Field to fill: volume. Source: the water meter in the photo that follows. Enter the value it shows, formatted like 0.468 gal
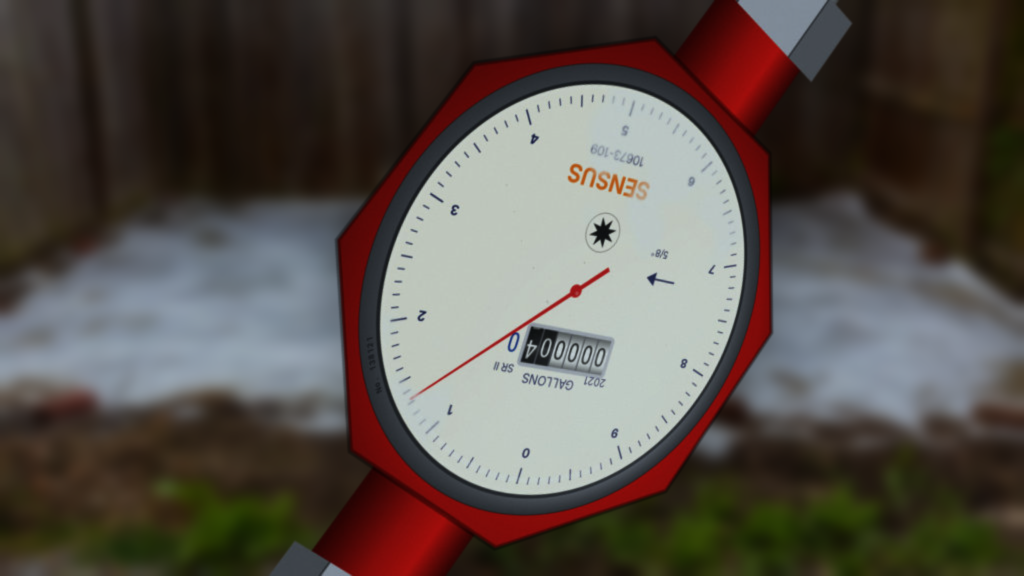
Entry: 41.3 gal
